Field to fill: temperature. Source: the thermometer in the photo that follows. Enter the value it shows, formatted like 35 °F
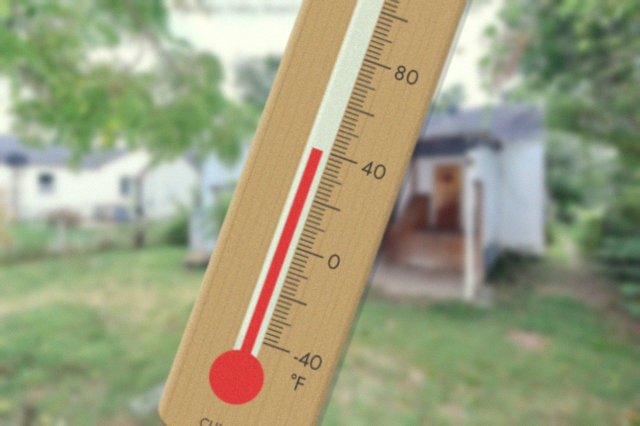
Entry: 40 °F
